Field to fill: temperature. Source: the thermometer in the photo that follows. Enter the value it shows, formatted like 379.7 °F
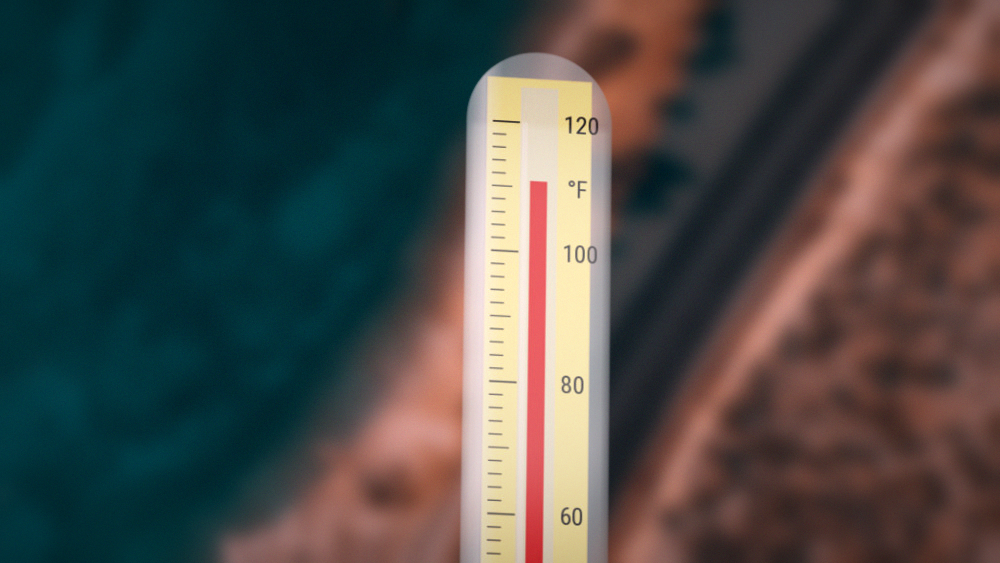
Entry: 111 °F
